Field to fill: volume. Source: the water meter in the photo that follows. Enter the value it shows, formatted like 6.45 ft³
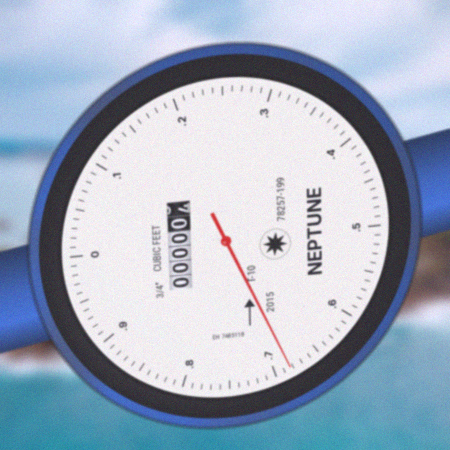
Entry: 3.68 ft³
